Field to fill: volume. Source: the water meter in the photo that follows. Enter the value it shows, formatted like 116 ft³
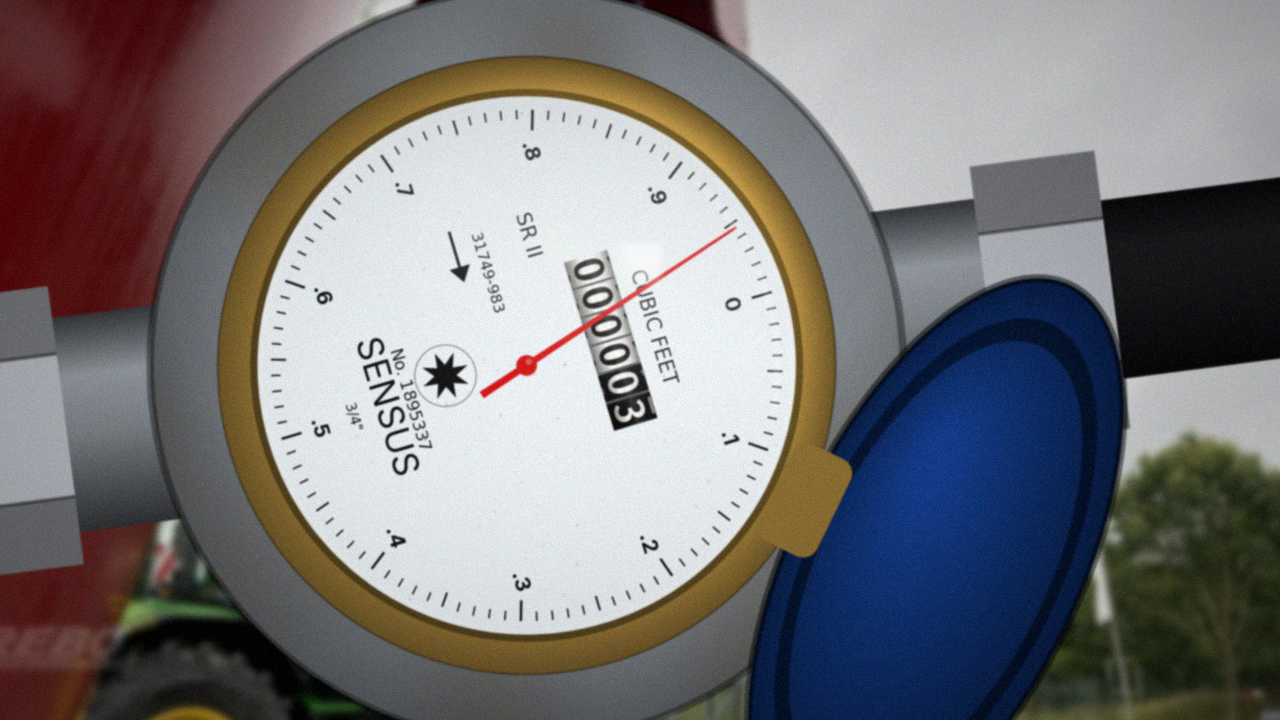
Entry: 2.95 ft³
